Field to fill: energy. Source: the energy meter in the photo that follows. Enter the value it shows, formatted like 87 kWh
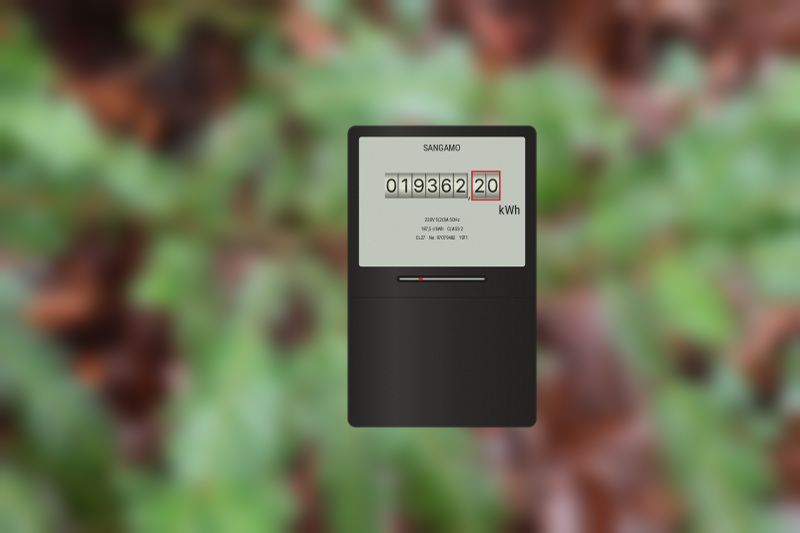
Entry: 19362.20 kWh
